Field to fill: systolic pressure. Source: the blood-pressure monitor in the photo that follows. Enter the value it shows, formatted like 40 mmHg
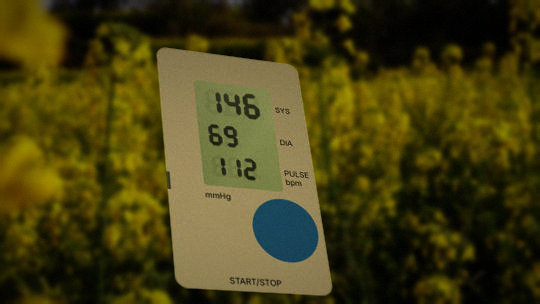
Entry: 146 mmHg
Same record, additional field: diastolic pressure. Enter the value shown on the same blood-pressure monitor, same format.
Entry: 69 mmHg
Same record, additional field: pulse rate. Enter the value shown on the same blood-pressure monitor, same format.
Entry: 112 bpm
